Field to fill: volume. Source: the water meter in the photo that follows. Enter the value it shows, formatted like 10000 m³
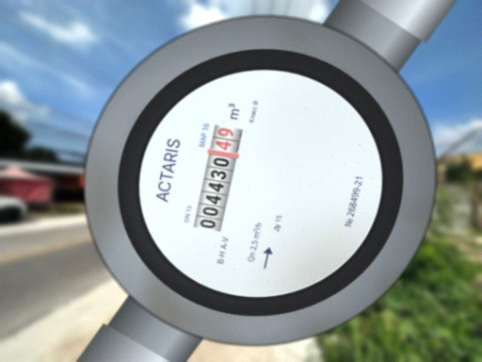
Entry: 4430.49 m³
